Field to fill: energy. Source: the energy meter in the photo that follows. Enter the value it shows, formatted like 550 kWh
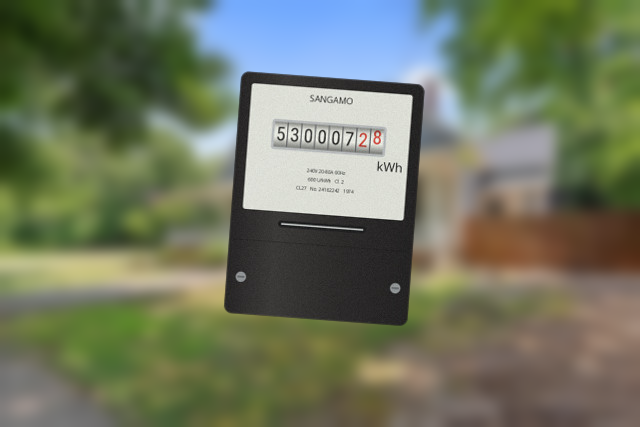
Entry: 530007.28 kWh
